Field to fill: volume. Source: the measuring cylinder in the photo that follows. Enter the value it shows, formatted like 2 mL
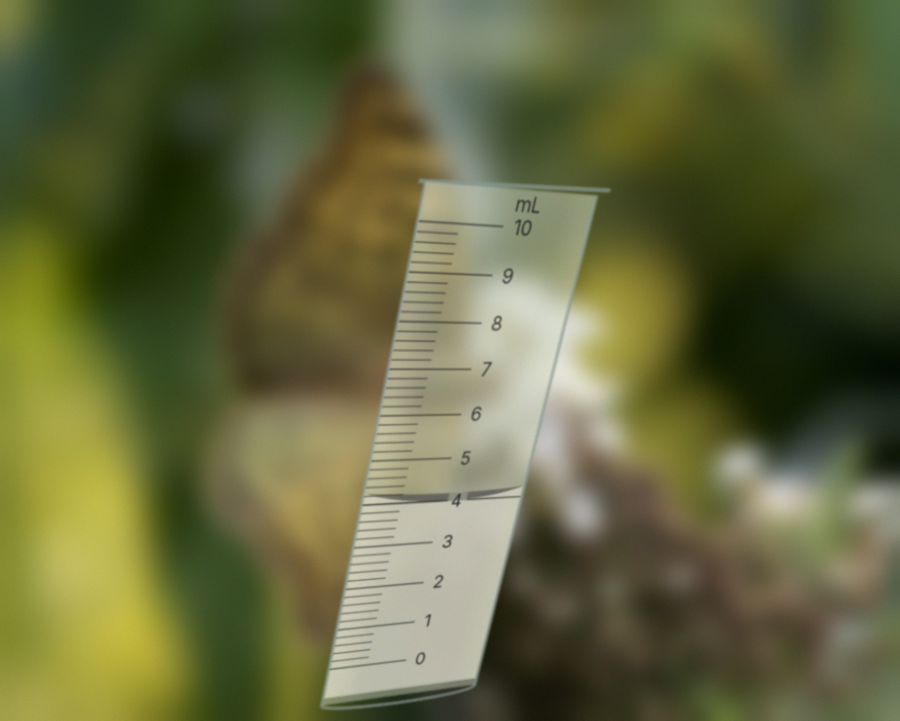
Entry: 4 mL
